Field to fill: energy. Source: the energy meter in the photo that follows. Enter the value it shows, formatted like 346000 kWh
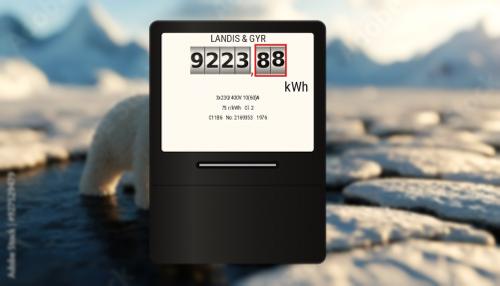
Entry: 9223.88 kWh
